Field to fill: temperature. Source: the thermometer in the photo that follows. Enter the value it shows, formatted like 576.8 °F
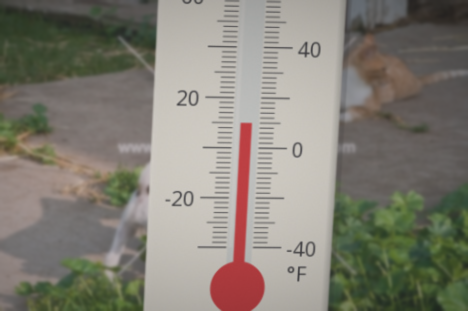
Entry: 10 °F
